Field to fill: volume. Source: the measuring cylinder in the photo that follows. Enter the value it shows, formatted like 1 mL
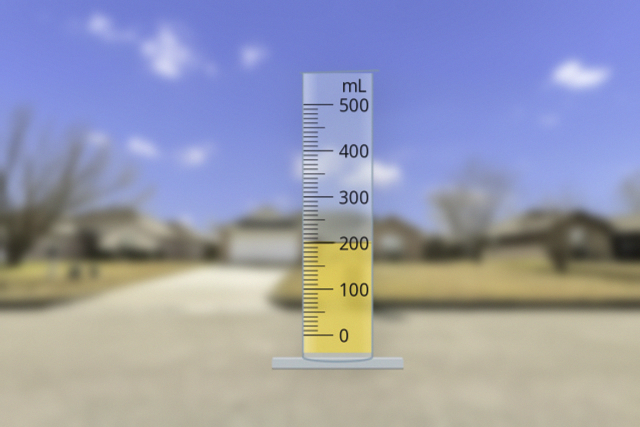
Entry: 200 mL
